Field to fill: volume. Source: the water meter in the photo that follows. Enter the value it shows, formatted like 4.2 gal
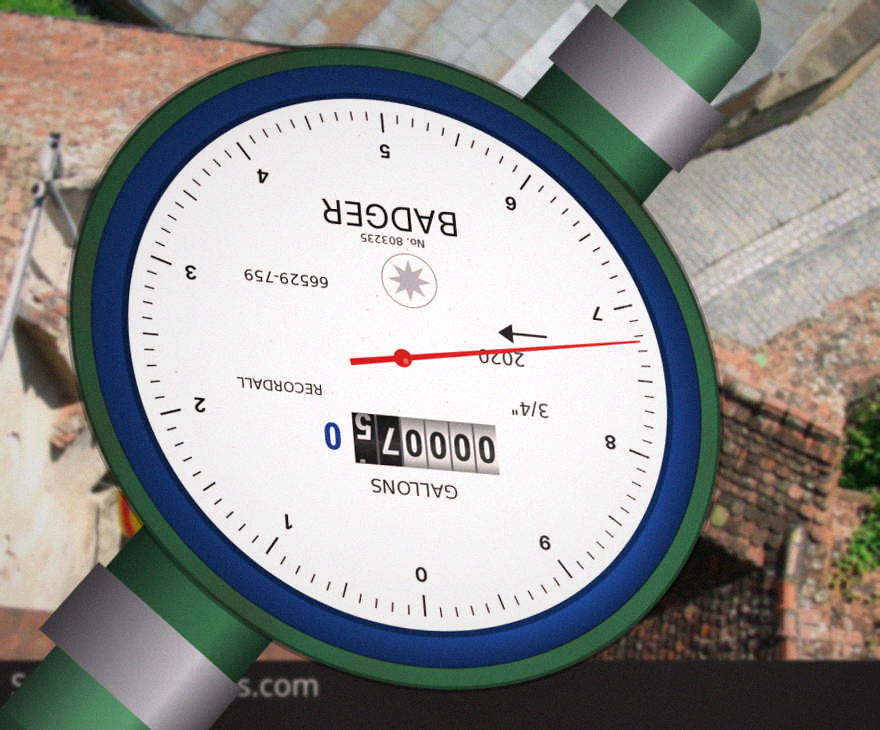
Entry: 747.2 gal
